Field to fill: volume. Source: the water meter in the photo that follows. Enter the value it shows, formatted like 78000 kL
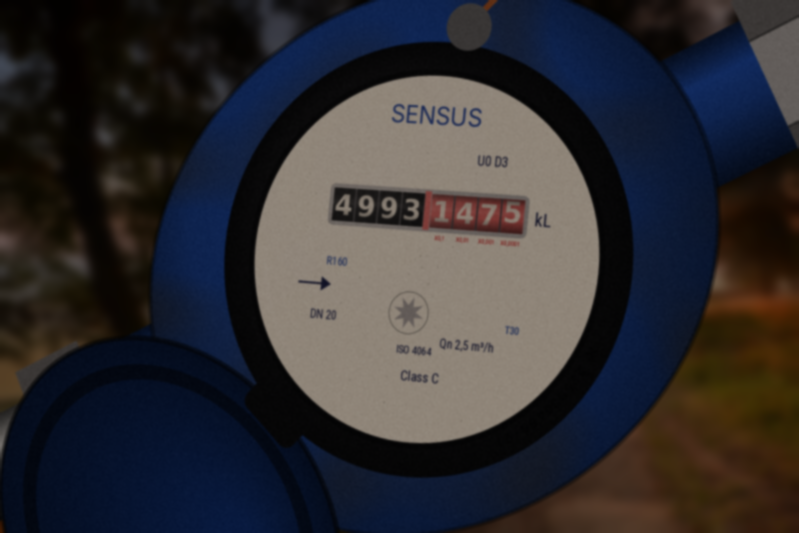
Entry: 4993.1475 kL
